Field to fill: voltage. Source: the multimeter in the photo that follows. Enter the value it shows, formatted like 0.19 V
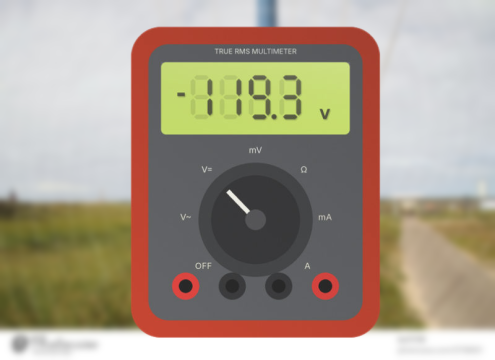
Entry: -119.3 V
